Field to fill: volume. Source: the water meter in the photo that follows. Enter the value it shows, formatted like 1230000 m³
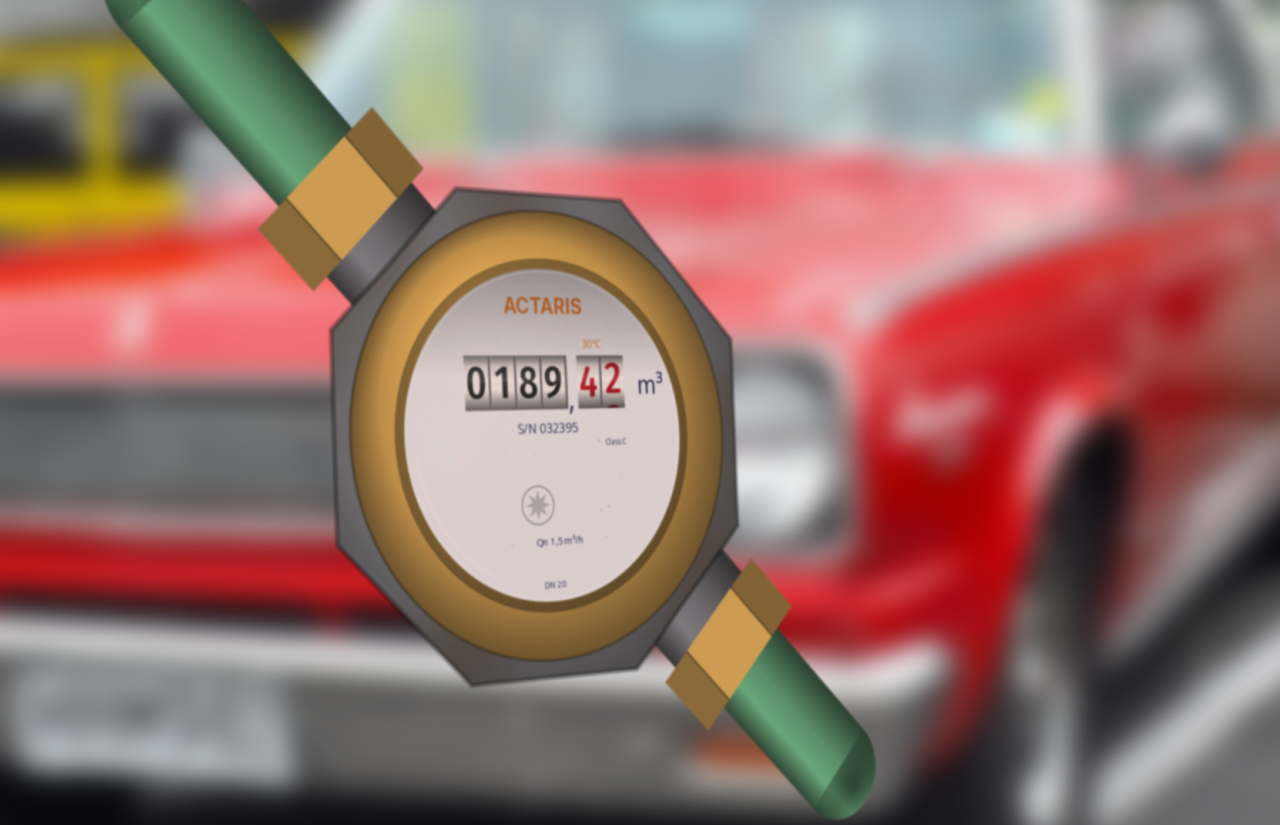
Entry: 189.42 m³
